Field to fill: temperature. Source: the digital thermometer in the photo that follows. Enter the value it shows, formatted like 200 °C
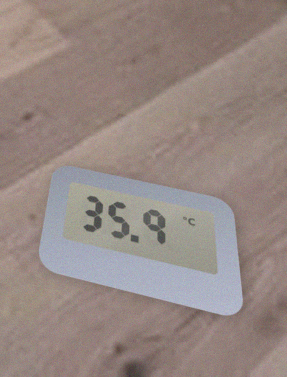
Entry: 35.9 °C
